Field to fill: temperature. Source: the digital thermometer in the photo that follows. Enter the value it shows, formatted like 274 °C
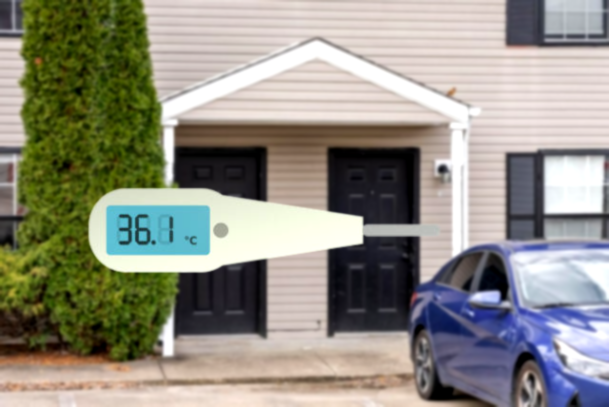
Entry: 36.1 °C
